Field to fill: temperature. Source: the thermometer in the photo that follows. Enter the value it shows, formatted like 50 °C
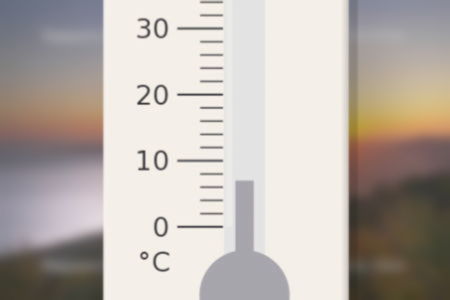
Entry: 7 °C
